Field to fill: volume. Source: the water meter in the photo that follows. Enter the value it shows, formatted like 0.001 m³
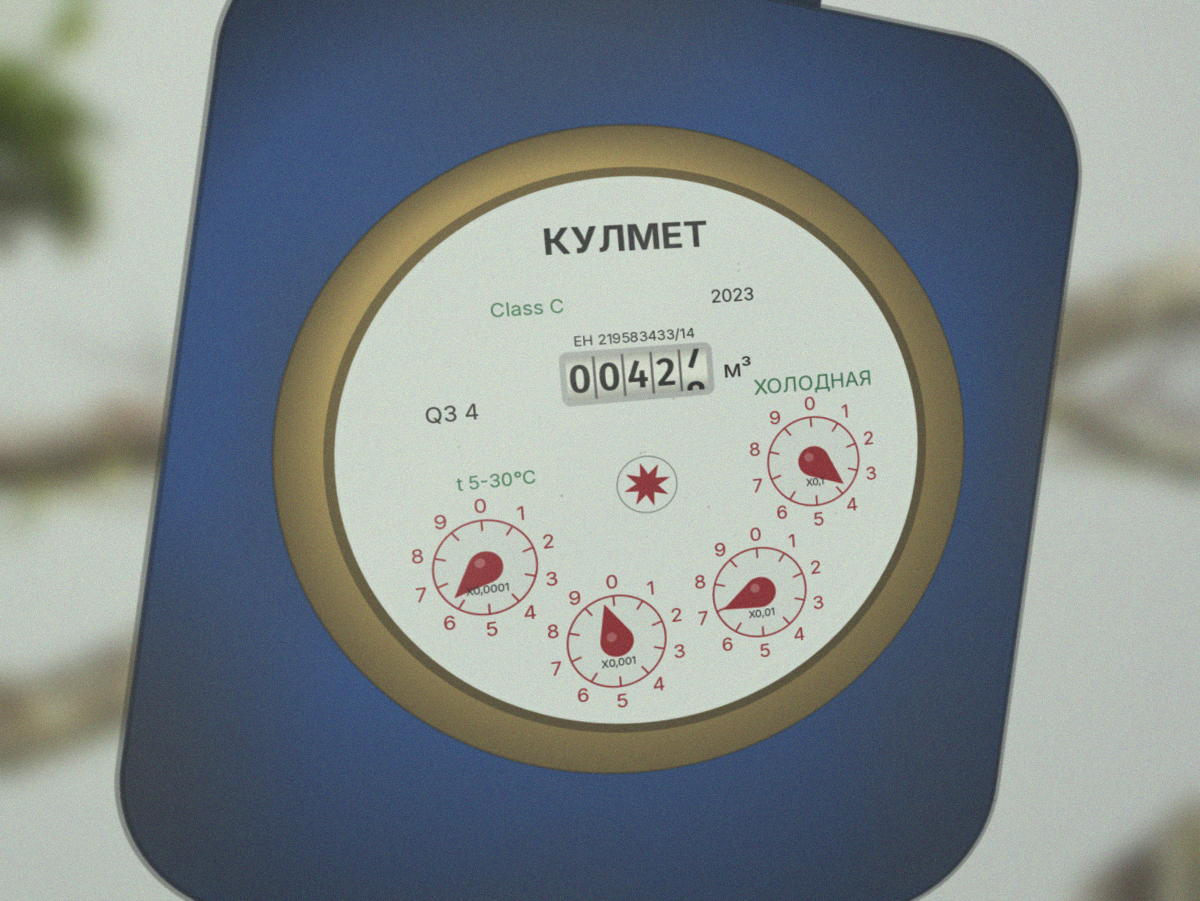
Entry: 427.3696 m³
